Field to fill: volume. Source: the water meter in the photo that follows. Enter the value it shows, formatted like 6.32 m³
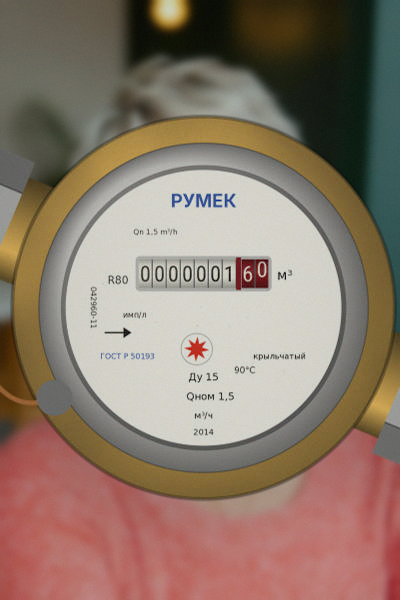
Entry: 1.60 m³
